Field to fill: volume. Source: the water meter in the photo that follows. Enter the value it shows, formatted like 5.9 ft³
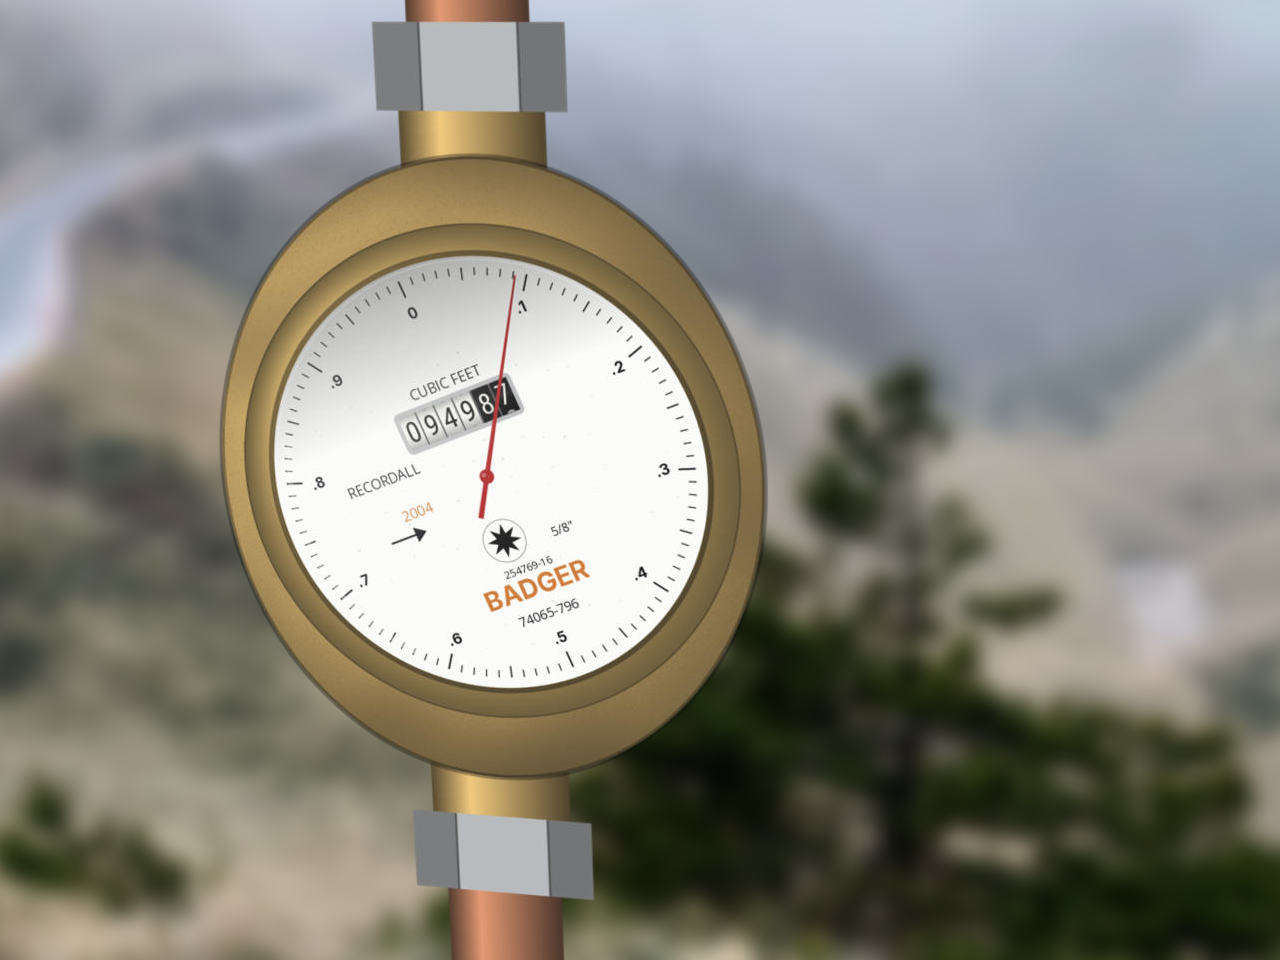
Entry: 94987.09 ft³
